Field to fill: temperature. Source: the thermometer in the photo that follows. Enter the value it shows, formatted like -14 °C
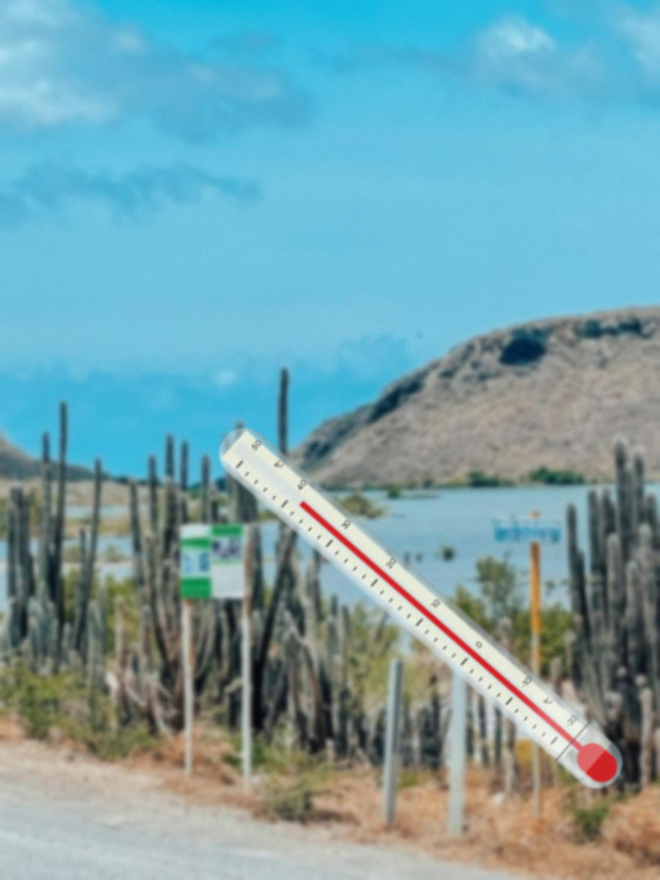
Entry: 38 °C
